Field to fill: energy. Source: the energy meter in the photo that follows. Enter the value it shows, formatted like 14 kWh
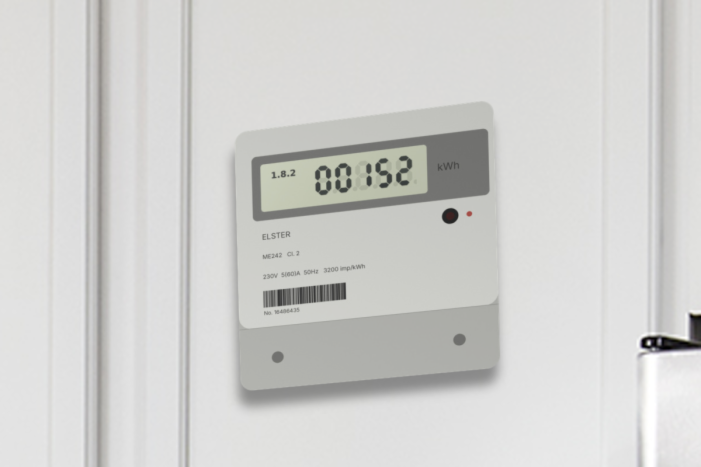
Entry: 152 kWh
